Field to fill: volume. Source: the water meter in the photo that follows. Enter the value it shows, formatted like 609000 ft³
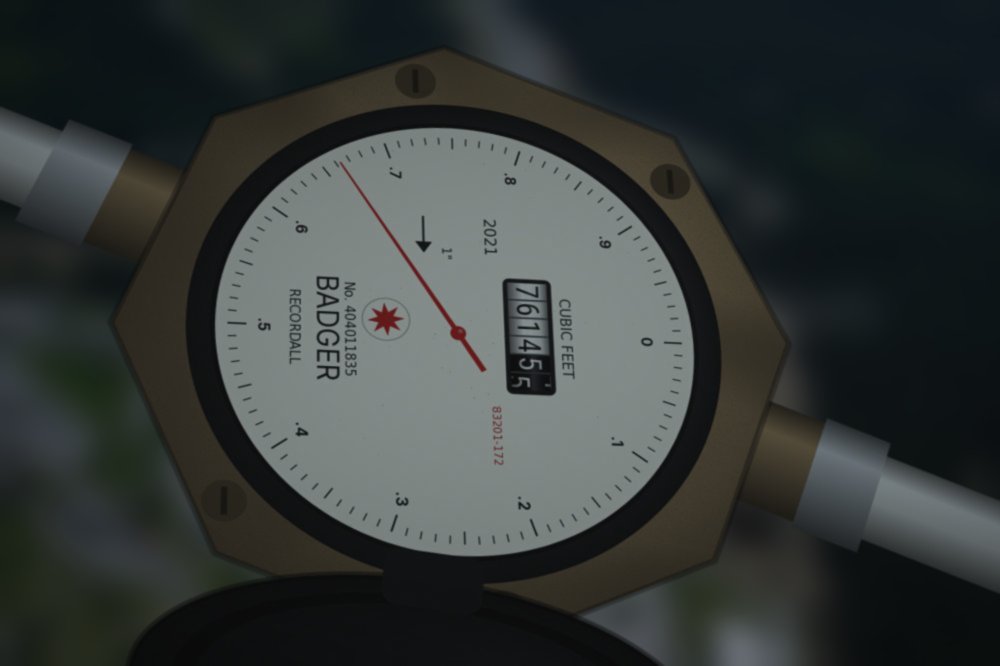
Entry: 761454.66 ft³
